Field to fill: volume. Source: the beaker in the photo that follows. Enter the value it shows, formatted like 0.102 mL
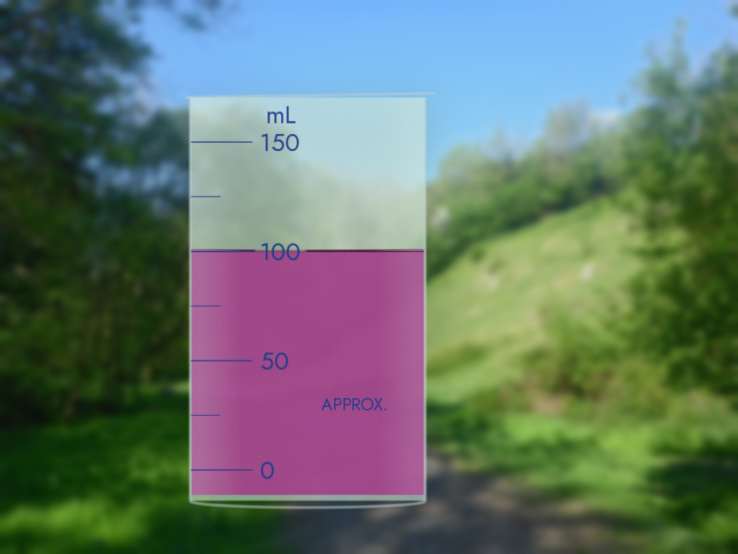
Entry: 100 mL
